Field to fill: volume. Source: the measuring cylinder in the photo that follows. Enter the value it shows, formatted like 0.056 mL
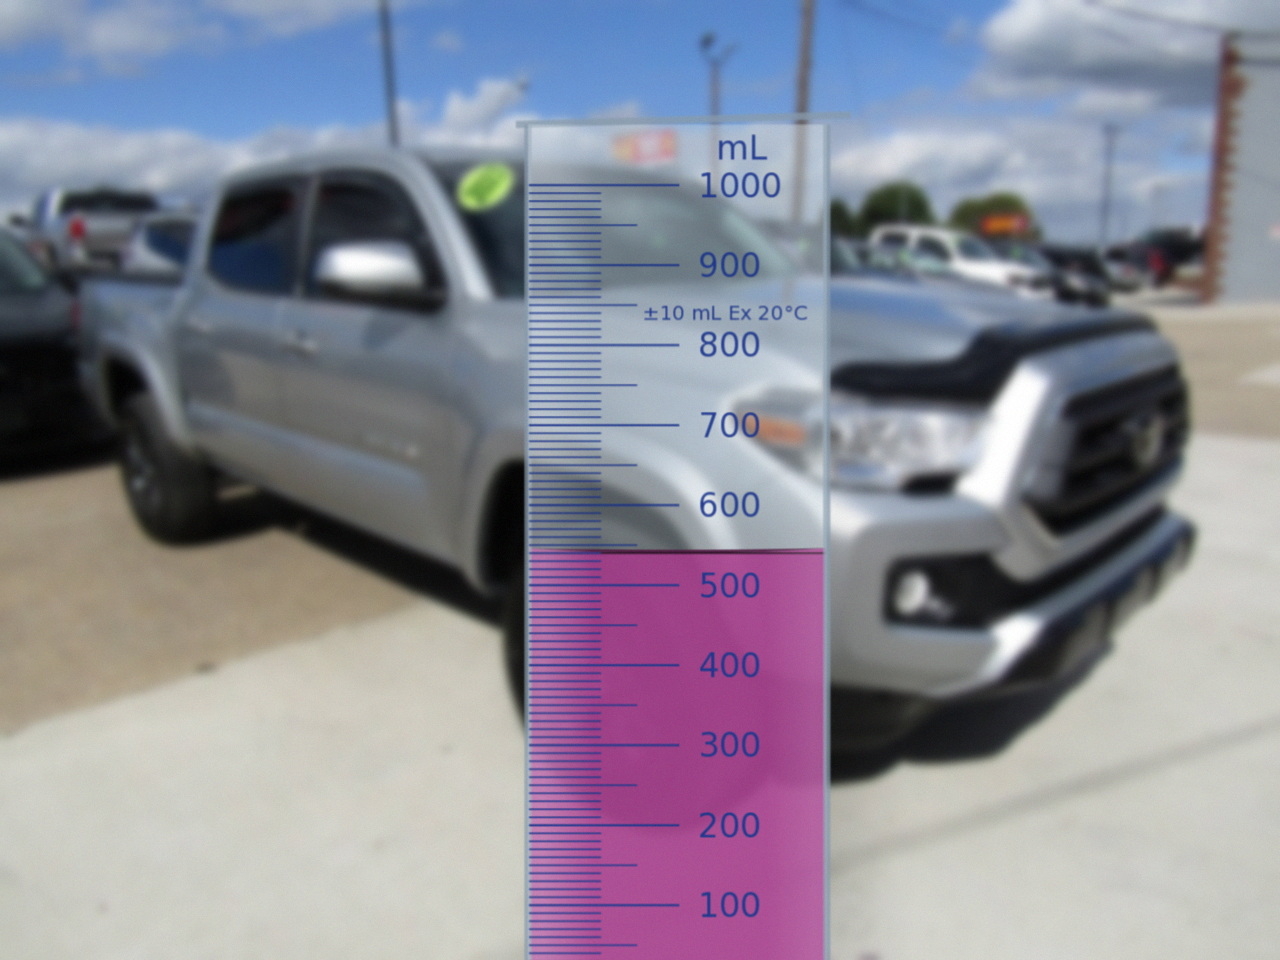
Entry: 540 mL
